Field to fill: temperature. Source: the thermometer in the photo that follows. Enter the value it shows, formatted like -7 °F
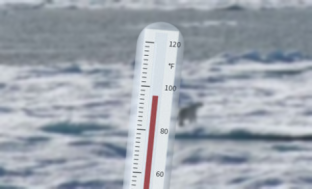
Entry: 96 °F
